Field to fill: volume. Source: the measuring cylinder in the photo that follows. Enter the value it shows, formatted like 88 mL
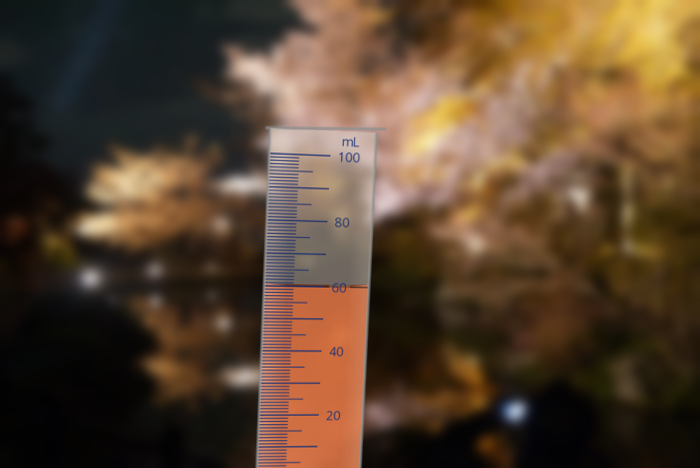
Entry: 60 mL
